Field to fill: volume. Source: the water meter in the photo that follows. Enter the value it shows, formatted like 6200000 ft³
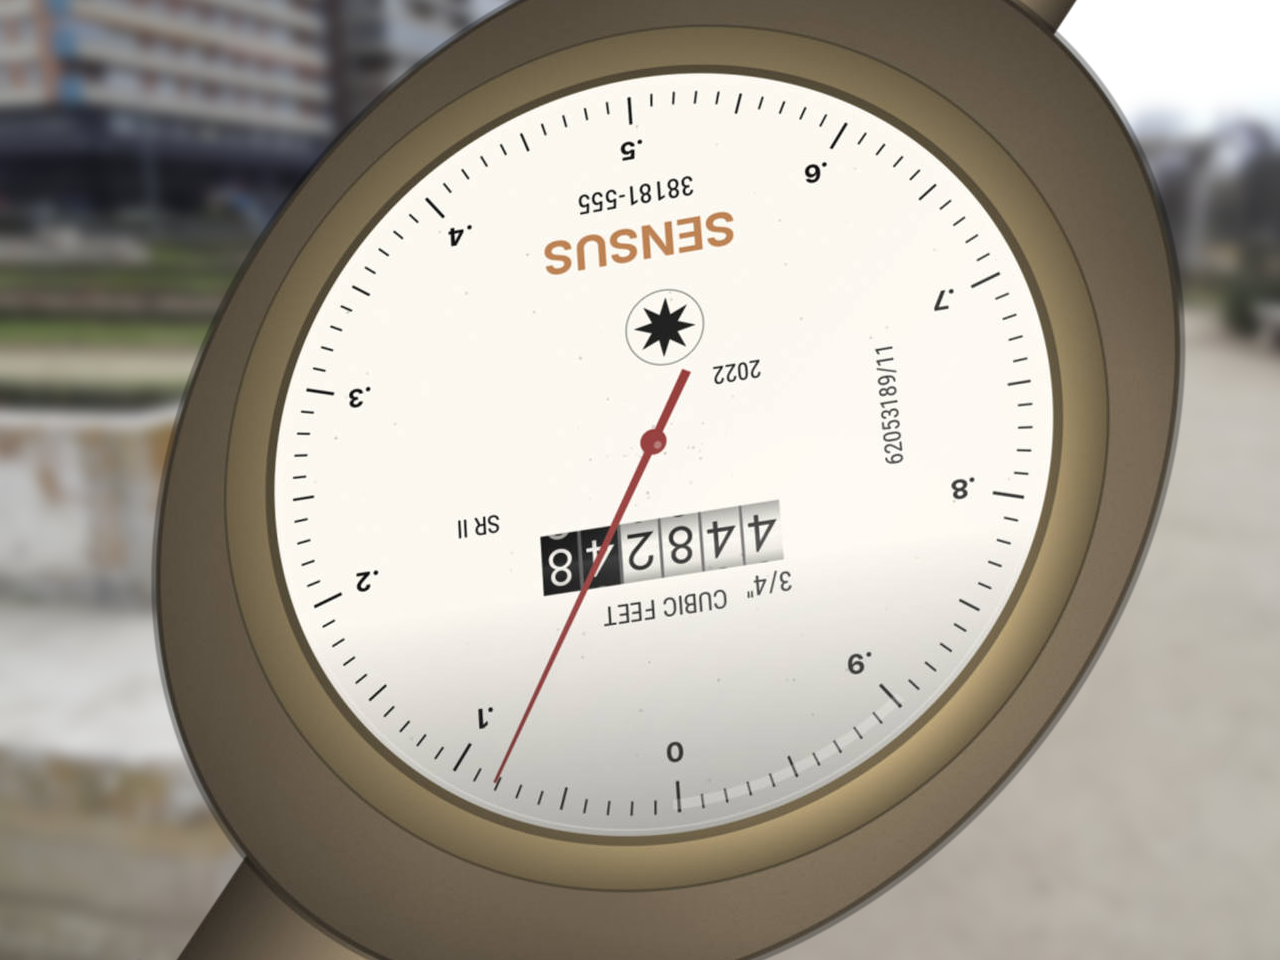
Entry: 448248.08 ft³
